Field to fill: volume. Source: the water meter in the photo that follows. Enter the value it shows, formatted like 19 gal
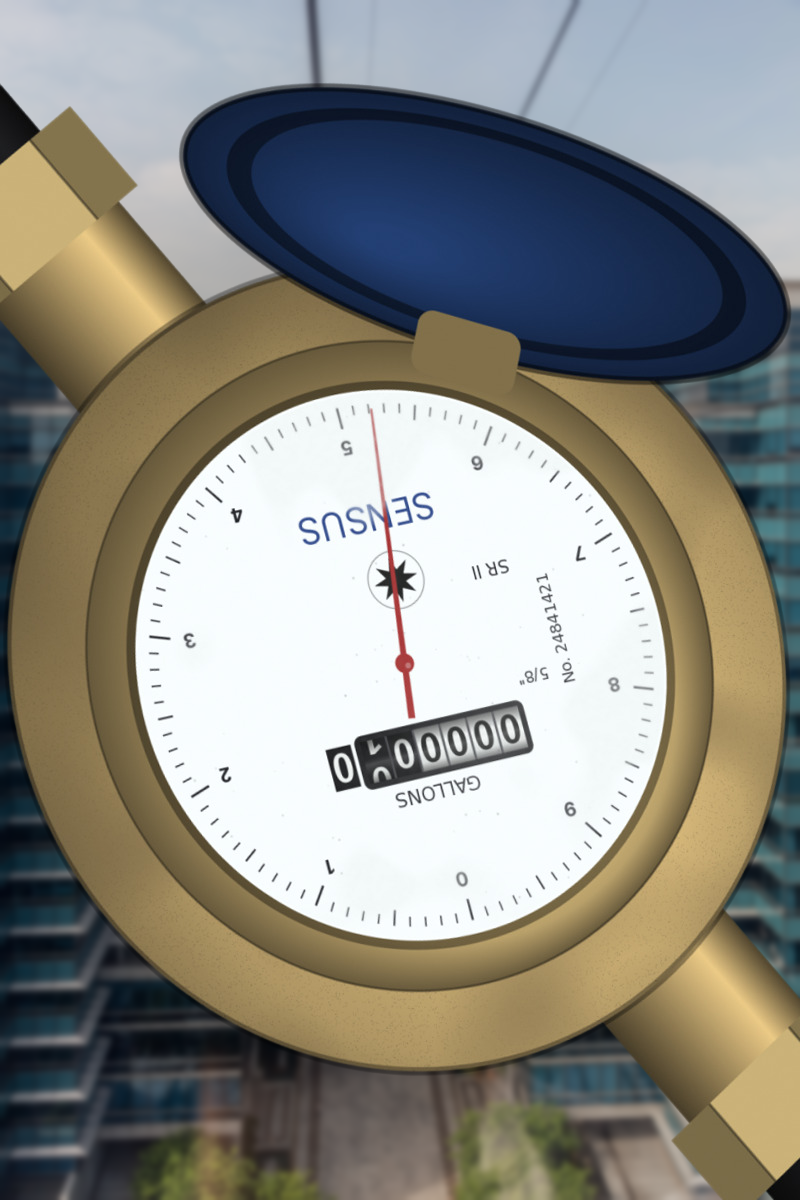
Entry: 5.2 gal
